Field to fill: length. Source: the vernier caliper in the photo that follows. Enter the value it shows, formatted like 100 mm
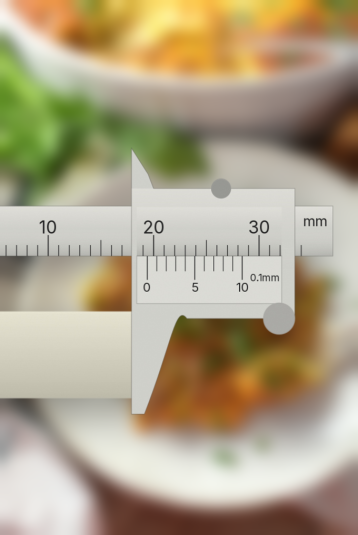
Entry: 19.4 mm
